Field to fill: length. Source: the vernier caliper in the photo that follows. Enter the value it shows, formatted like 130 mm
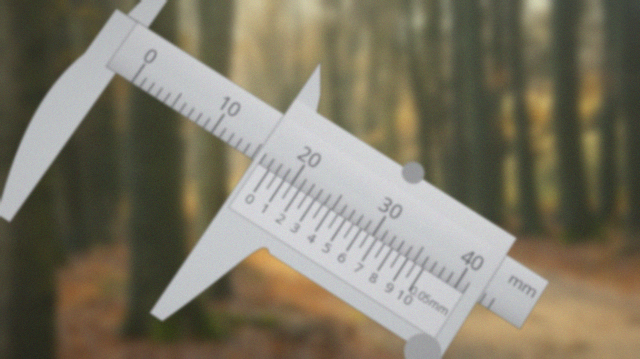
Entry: 17.2 mm
